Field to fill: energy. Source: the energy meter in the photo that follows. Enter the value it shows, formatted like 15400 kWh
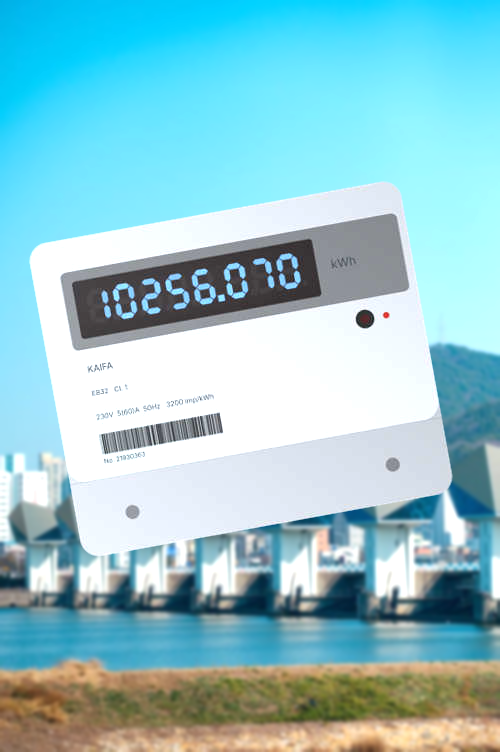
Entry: 10256.070 kWh
